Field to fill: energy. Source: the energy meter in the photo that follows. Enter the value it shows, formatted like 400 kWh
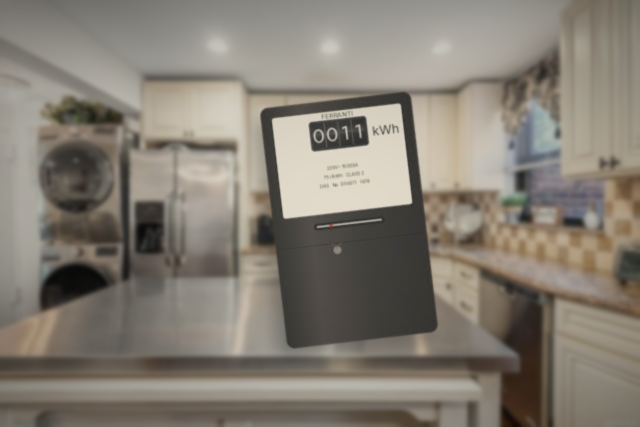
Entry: 11 kWh
